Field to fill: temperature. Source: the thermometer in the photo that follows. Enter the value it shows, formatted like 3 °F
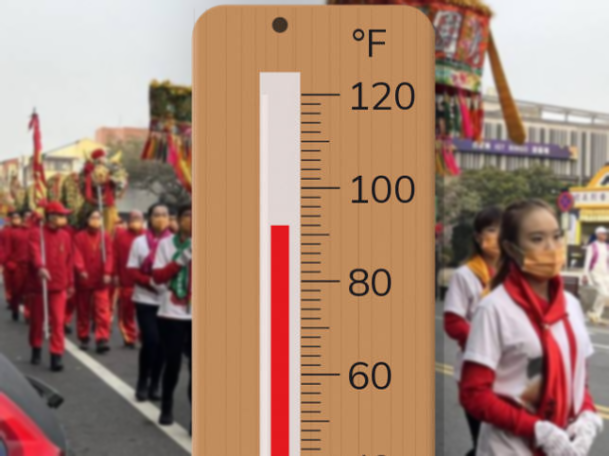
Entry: 92 °F
